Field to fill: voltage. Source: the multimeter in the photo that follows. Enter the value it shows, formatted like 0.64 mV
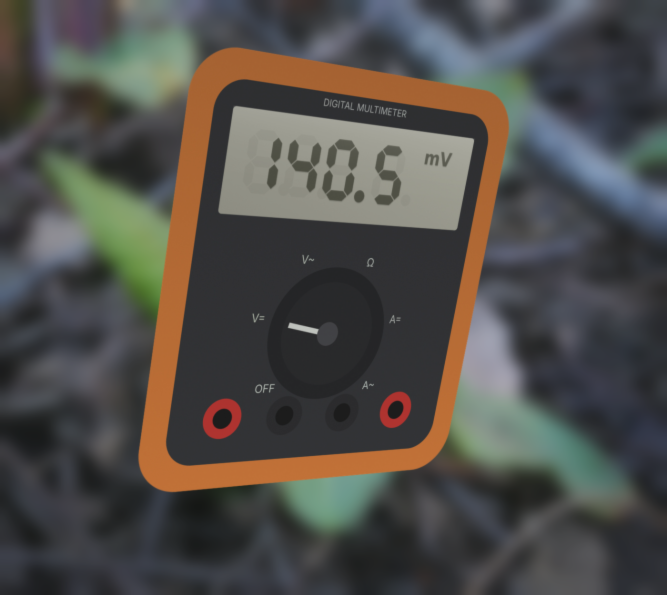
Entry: 140.5 mV
